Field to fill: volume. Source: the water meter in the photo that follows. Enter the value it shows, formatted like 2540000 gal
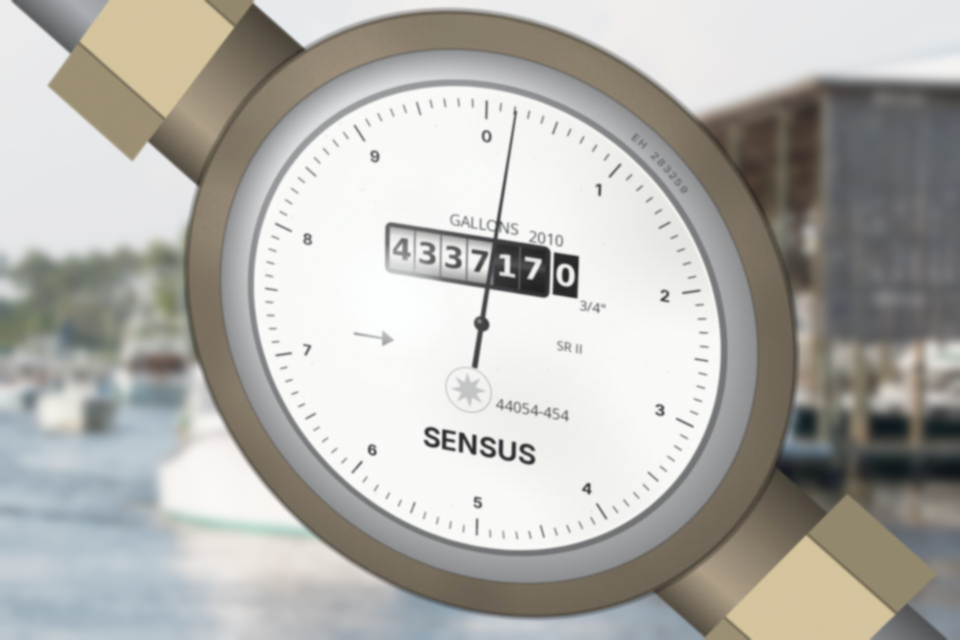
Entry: 4337170.2 gal
